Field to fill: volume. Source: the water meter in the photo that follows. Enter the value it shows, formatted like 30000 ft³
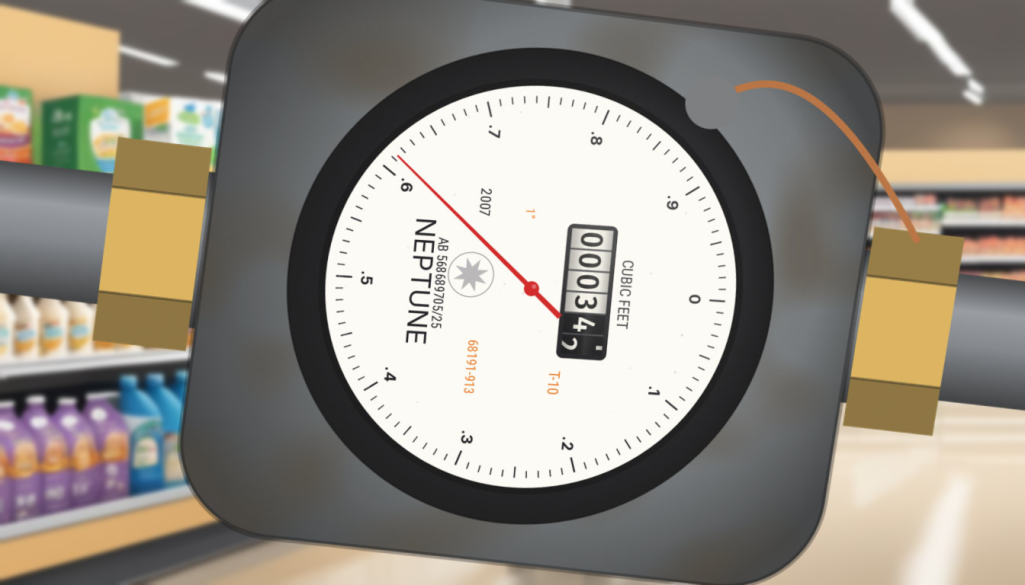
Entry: 341.61 ft³
